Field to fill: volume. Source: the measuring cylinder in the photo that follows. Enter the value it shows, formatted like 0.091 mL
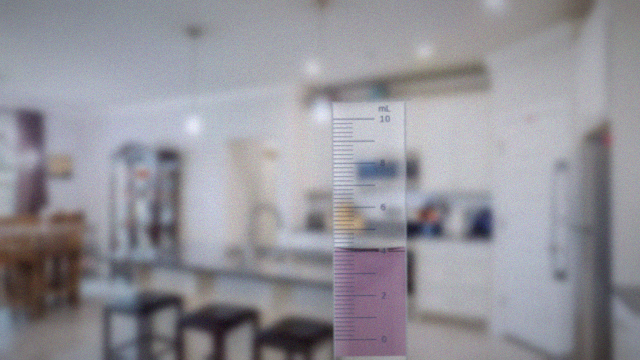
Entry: 4 mL
